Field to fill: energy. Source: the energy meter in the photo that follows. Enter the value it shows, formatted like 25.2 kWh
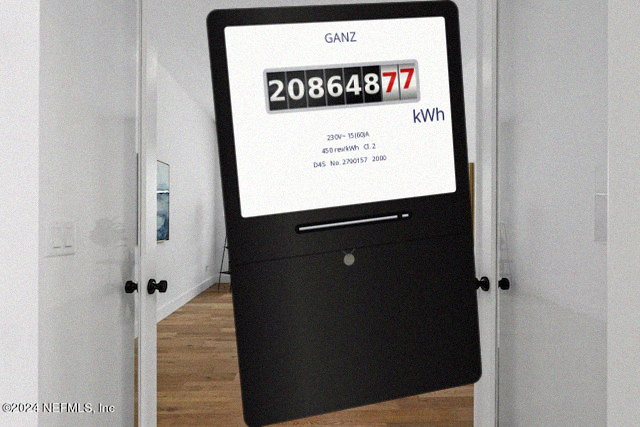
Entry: 208648.77 kWh
